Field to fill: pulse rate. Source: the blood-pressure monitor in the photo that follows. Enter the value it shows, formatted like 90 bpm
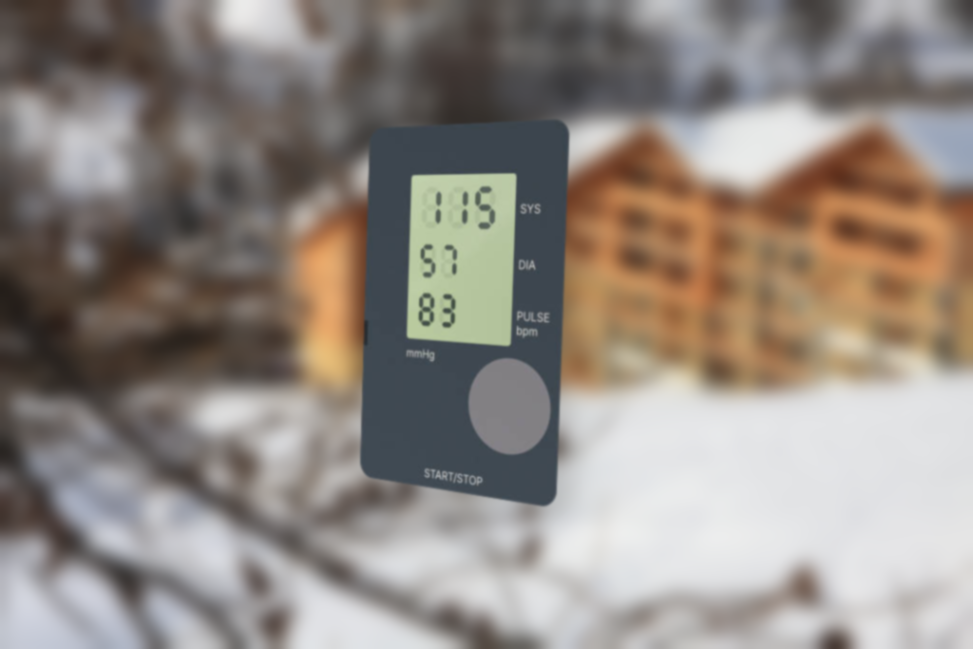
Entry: 83 bpm
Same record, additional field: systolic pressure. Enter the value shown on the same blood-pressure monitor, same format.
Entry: 115 mmHg
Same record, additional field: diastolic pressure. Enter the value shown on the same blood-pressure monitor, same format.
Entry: 57 mmHg
